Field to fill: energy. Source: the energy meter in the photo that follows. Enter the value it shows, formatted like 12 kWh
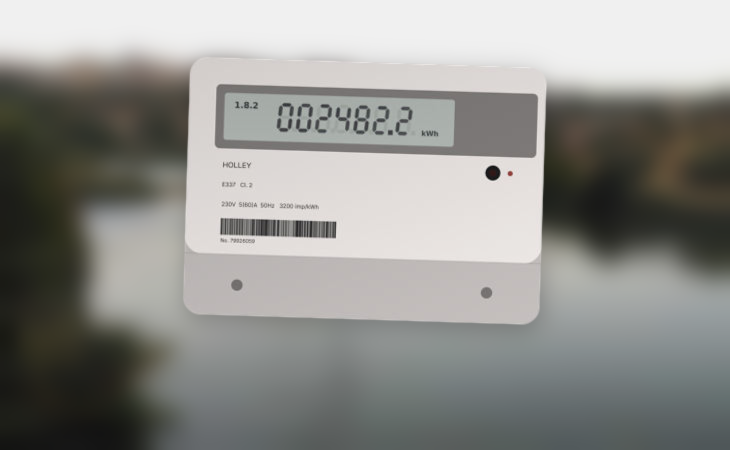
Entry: 2482.2 kWh
